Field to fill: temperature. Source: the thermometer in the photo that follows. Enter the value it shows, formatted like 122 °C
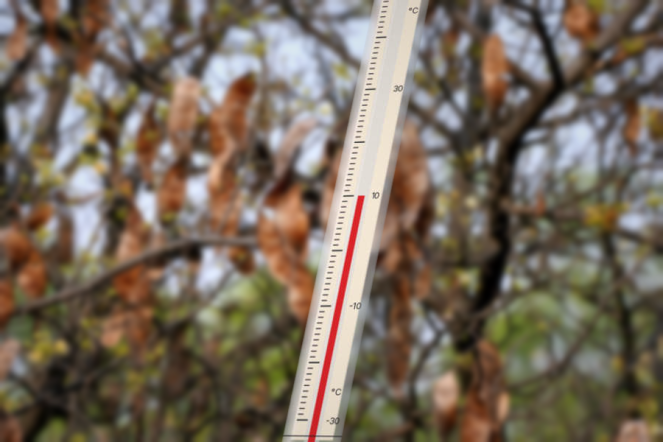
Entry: 10 °C
